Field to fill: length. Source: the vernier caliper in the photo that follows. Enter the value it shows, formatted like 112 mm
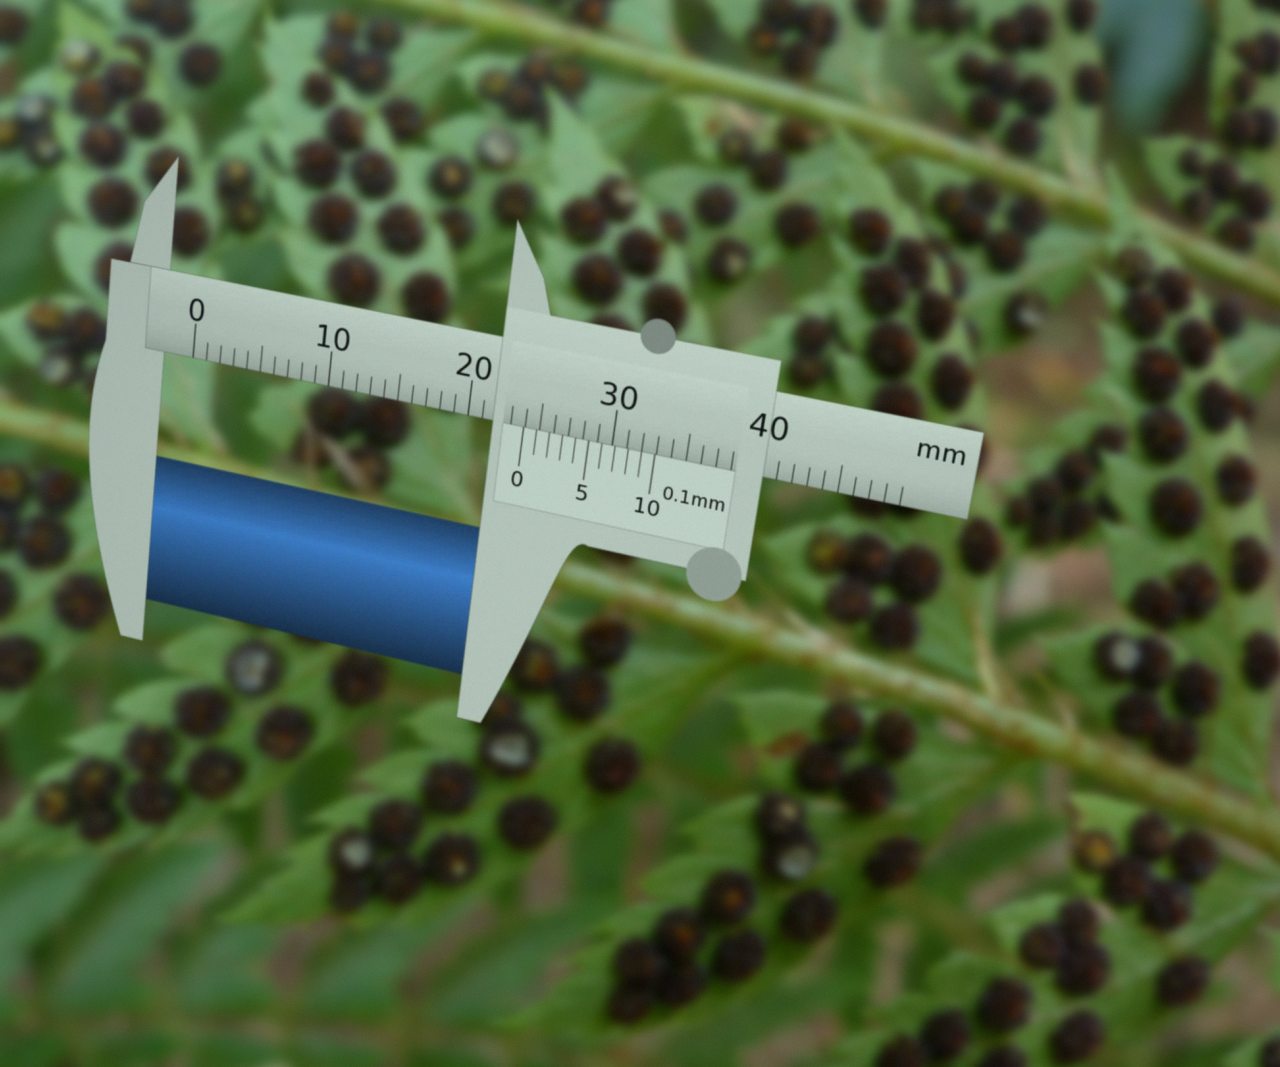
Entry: 23.9 mm
